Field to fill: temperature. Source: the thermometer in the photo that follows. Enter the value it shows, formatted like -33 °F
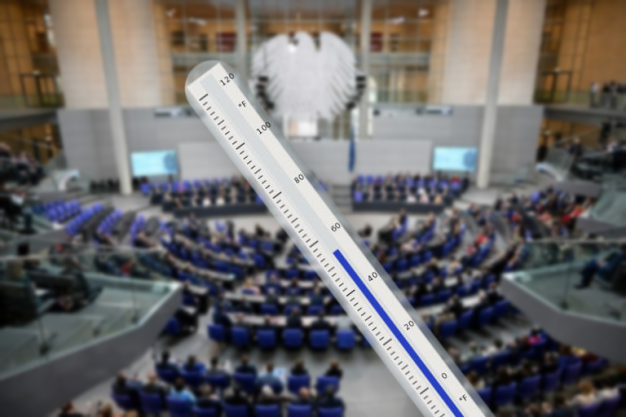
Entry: 54 °F
